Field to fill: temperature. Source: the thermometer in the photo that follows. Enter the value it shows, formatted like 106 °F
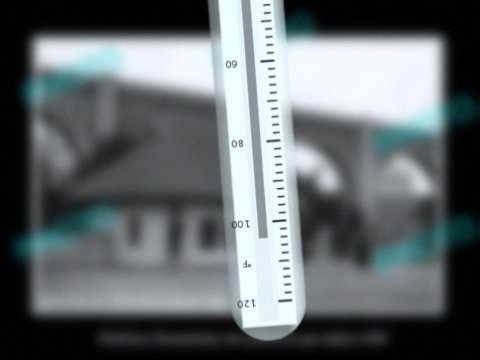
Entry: 104 °F
